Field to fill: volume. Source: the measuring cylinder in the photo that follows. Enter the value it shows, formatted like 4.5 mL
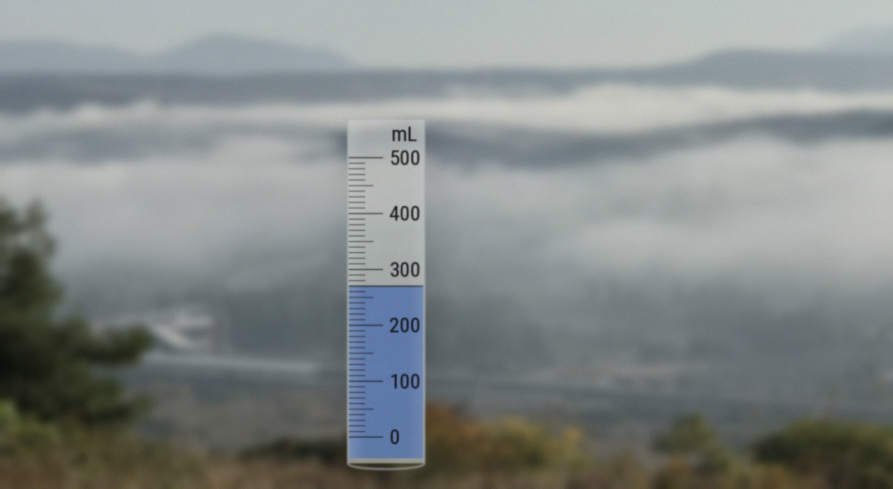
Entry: 270 mL
